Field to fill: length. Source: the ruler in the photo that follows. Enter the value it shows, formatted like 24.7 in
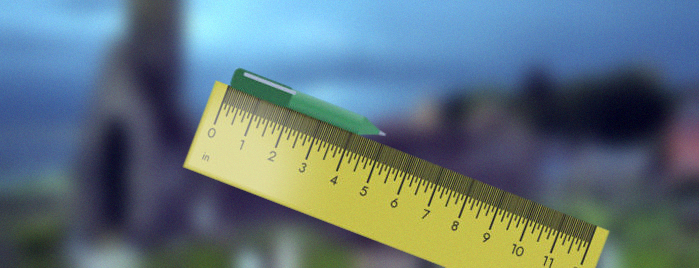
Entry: 5 in
